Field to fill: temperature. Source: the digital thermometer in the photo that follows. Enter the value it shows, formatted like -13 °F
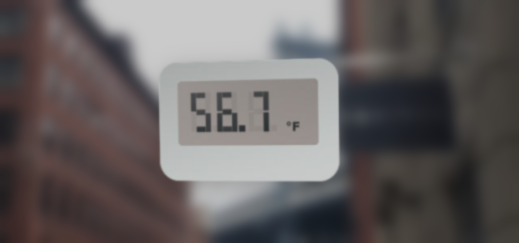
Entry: 56.7 °F
